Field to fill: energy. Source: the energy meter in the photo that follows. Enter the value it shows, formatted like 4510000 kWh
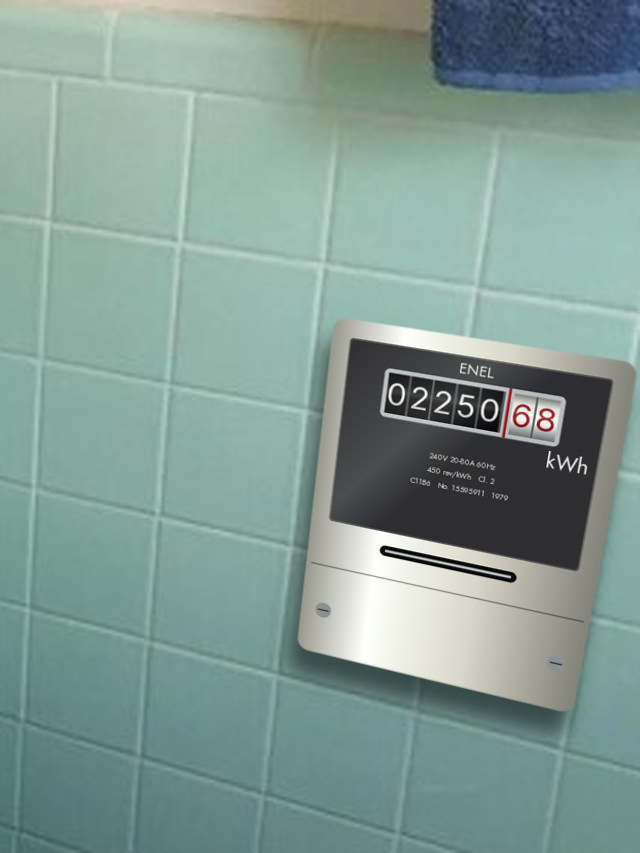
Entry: 2250.68 kWh
